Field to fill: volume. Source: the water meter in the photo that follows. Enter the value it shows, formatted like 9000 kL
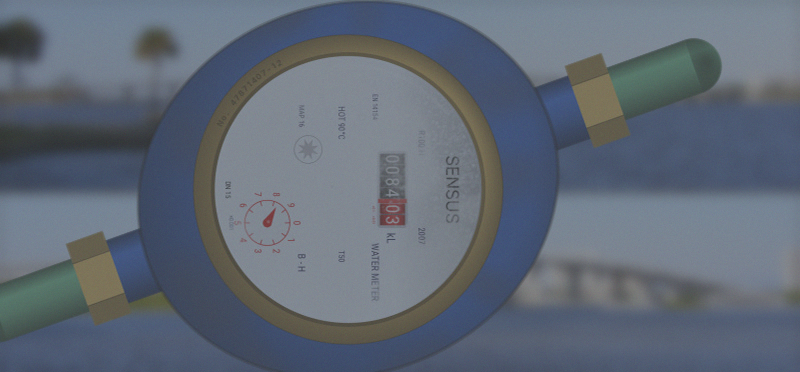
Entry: 84.038 kL
